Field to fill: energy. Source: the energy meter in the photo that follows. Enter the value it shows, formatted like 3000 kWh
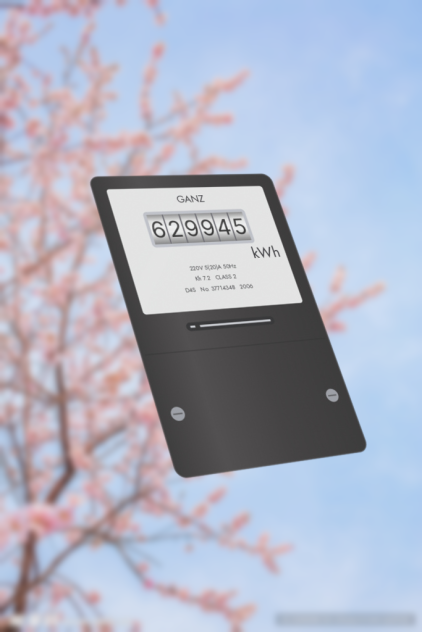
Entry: 629945 kWh
